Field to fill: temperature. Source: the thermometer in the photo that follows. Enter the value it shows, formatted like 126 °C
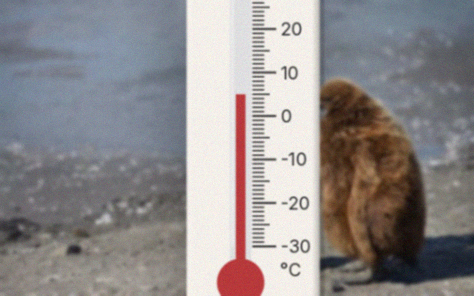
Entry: 5 °C
